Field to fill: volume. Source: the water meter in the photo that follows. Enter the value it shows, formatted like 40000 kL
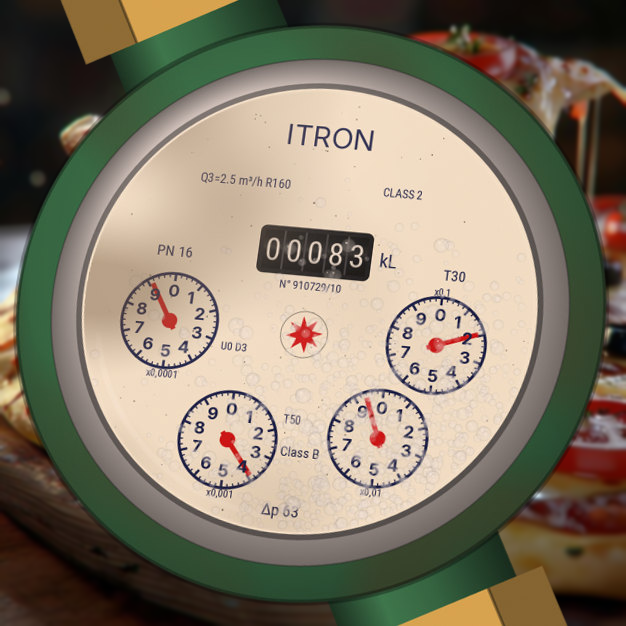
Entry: 83.1939 kL
